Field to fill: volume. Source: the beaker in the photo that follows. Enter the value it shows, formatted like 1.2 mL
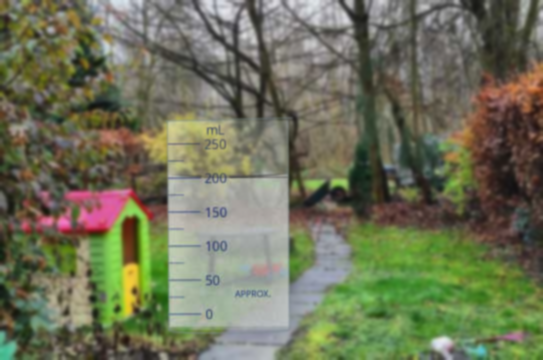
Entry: 200 mL
